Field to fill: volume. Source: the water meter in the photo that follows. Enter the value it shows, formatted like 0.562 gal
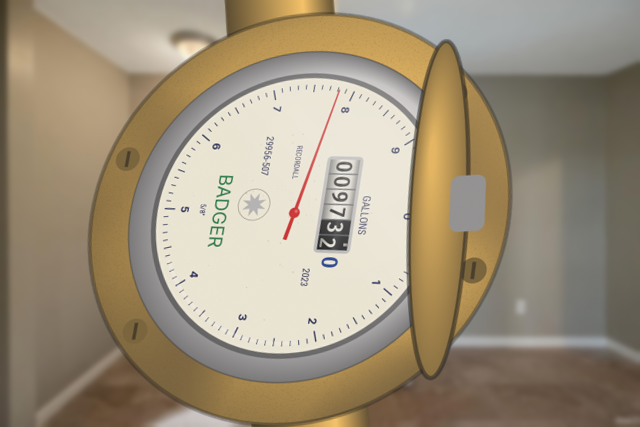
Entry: 97317.8 gal
